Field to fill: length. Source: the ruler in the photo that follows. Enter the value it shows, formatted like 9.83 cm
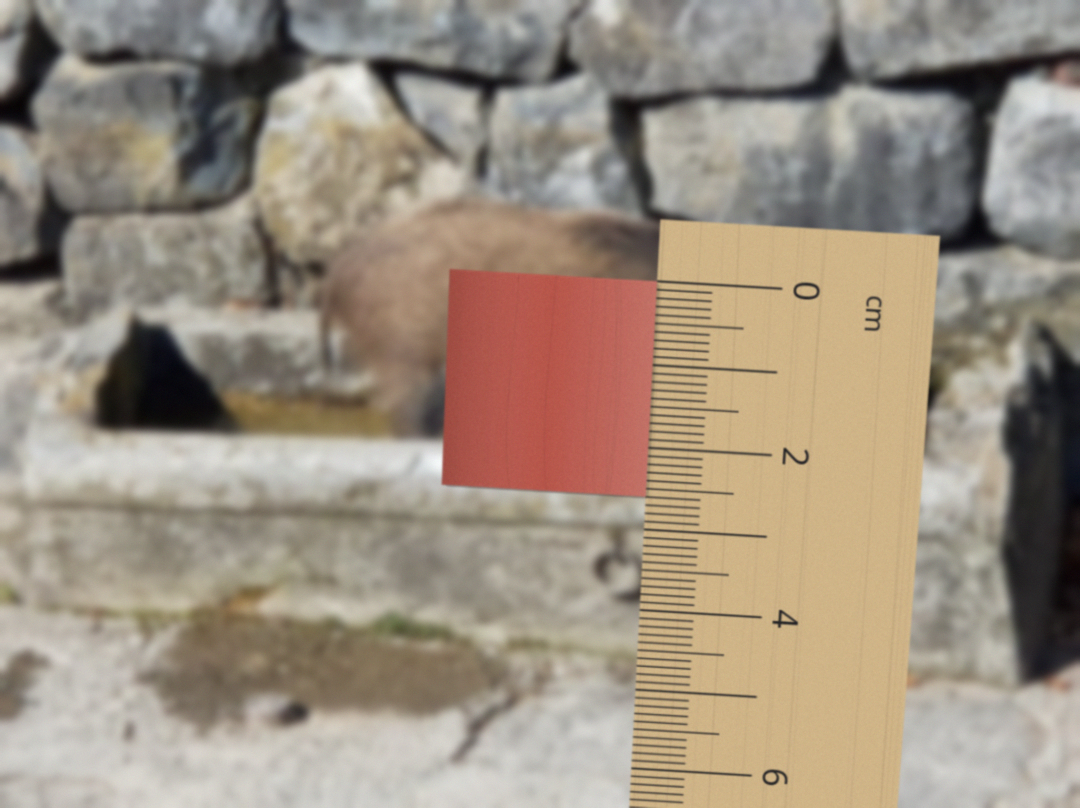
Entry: 2.6 cm
